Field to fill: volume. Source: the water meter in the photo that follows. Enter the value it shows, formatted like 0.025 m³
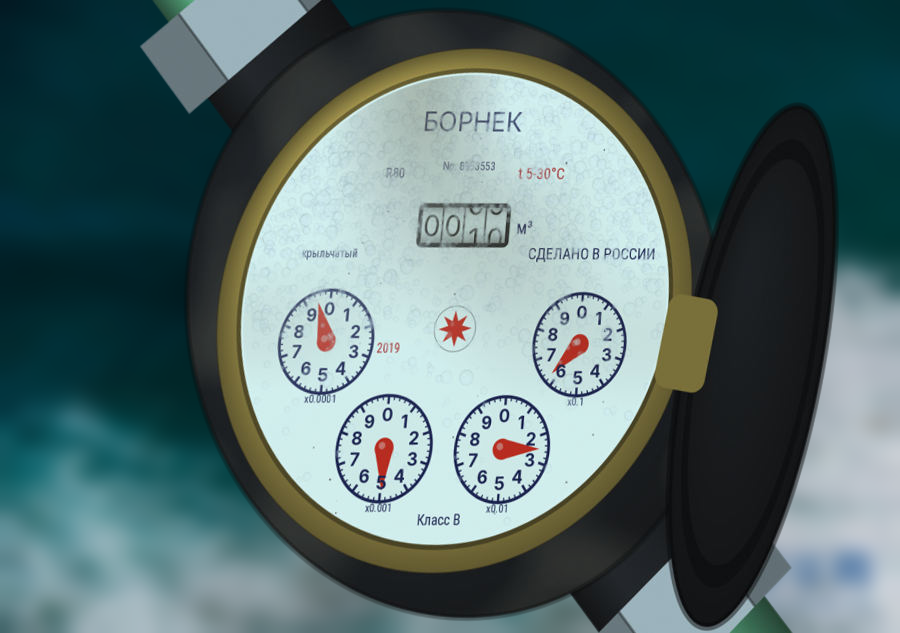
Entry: 9.6249 m³
